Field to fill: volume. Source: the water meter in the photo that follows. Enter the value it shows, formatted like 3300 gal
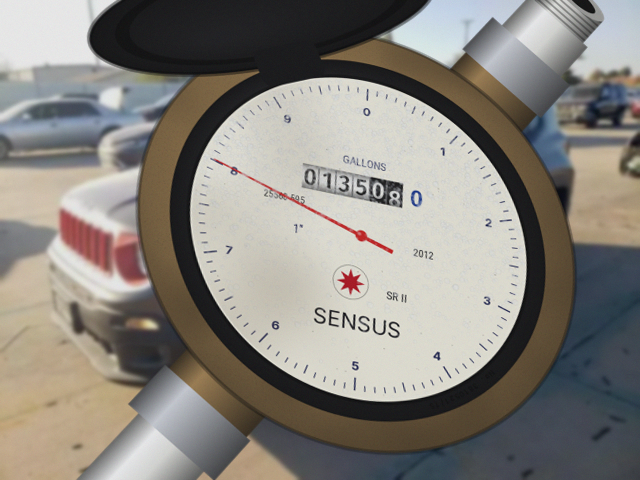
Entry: 135078.0 gal
